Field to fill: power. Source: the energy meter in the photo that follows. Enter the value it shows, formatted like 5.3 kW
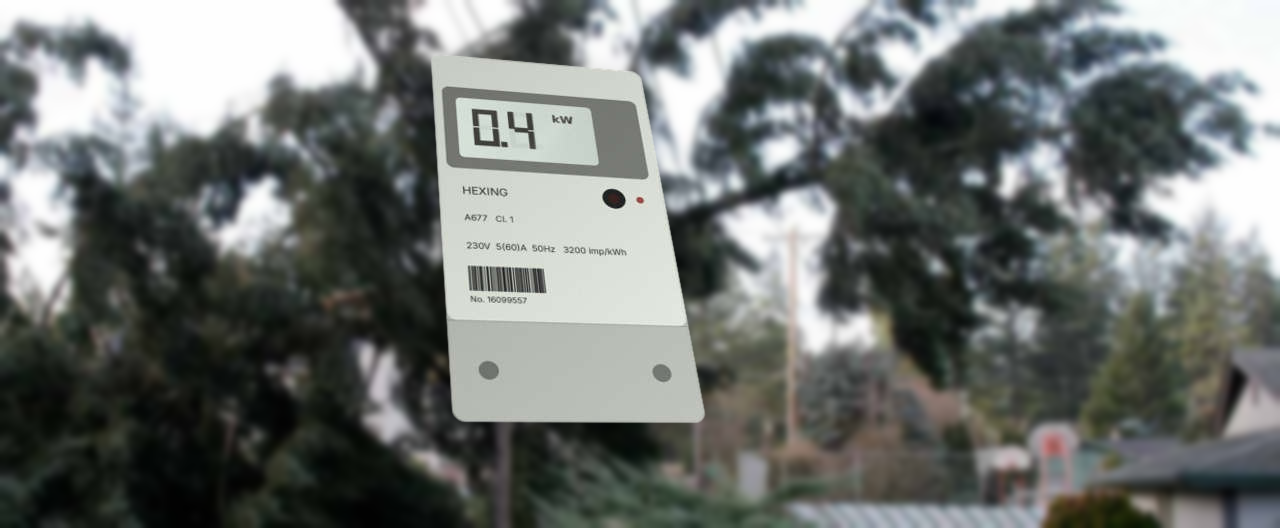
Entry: 0.4 kW
